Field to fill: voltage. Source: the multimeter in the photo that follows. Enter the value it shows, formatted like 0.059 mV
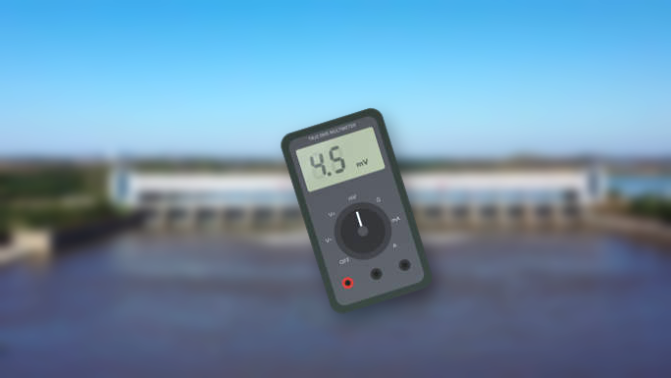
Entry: 4.5 mV
